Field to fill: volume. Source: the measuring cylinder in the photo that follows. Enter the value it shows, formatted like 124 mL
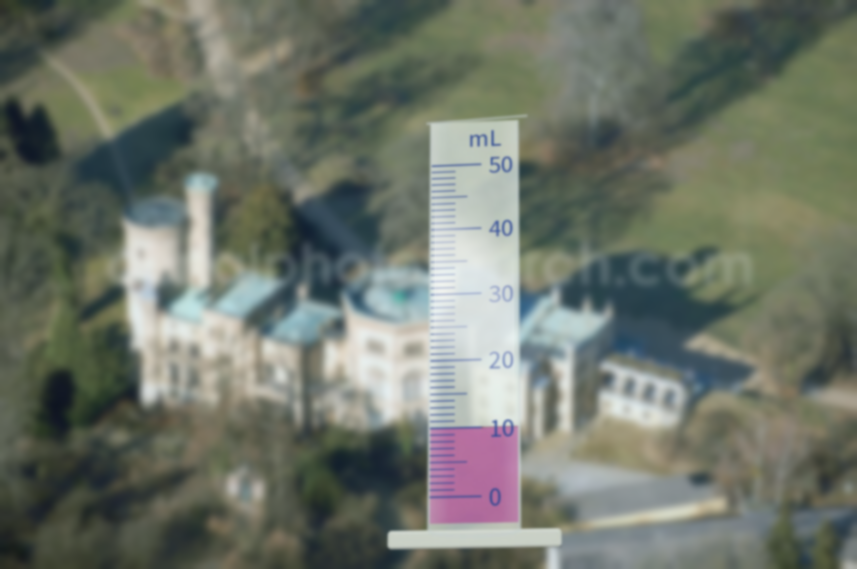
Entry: 10 mL
